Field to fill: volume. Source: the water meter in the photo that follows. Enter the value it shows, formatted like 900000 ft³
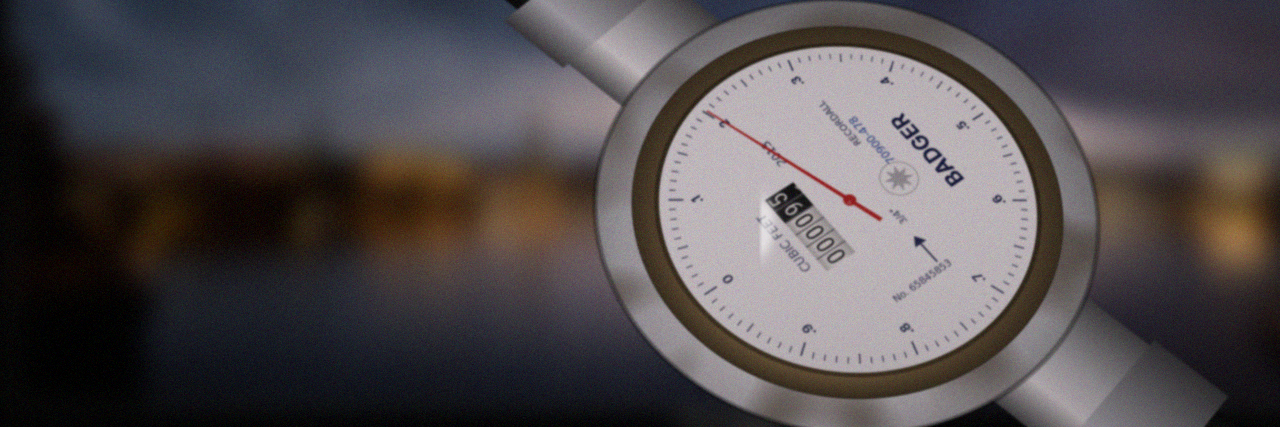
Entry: 95.20 ft³
